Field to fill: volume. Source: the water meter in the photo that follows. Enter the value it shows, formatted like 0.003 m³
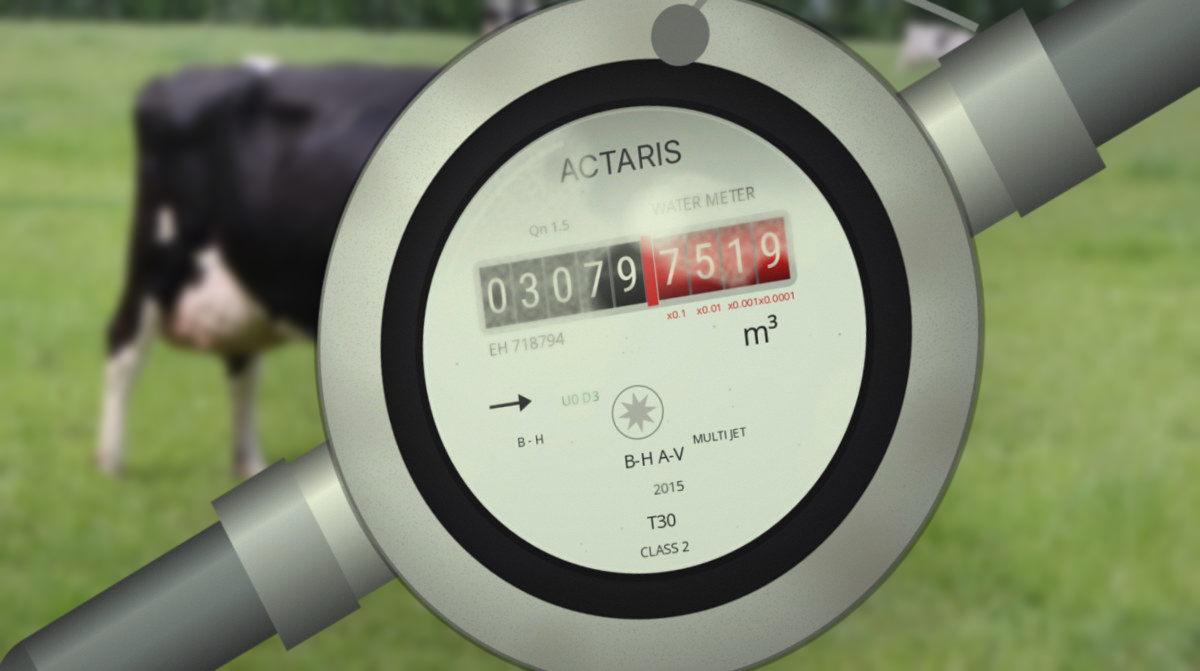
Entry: 3079.7519 m³
